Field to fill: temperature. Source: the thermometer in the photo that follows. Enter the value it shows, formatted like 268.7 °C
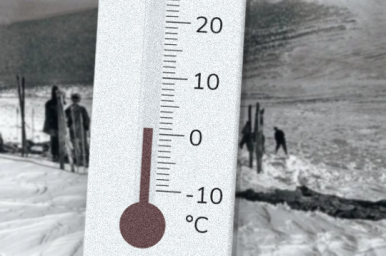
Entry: 1 °C
